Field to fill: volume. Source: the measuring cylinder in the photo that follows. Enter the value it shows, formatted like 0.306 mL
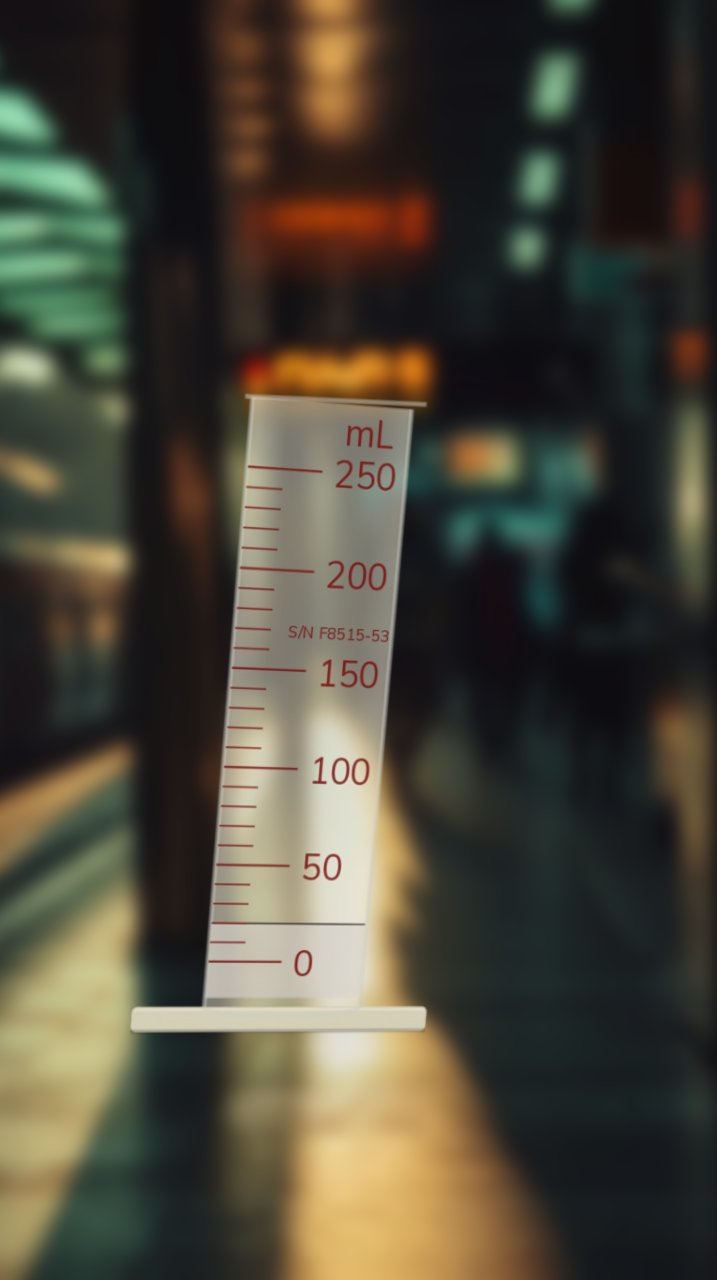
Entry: 20 mL
